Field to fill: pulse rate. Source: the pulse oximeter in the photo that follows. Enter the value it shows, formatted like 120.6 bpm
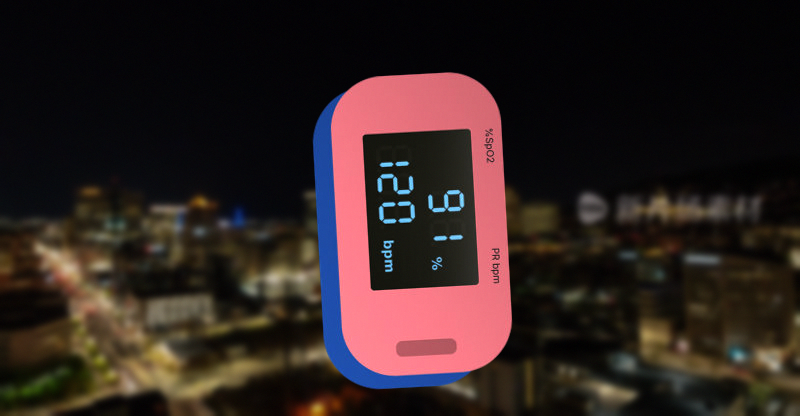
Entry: 120 bpm
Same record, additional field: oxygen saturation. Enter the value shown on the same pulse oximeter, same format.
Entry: 91 %
